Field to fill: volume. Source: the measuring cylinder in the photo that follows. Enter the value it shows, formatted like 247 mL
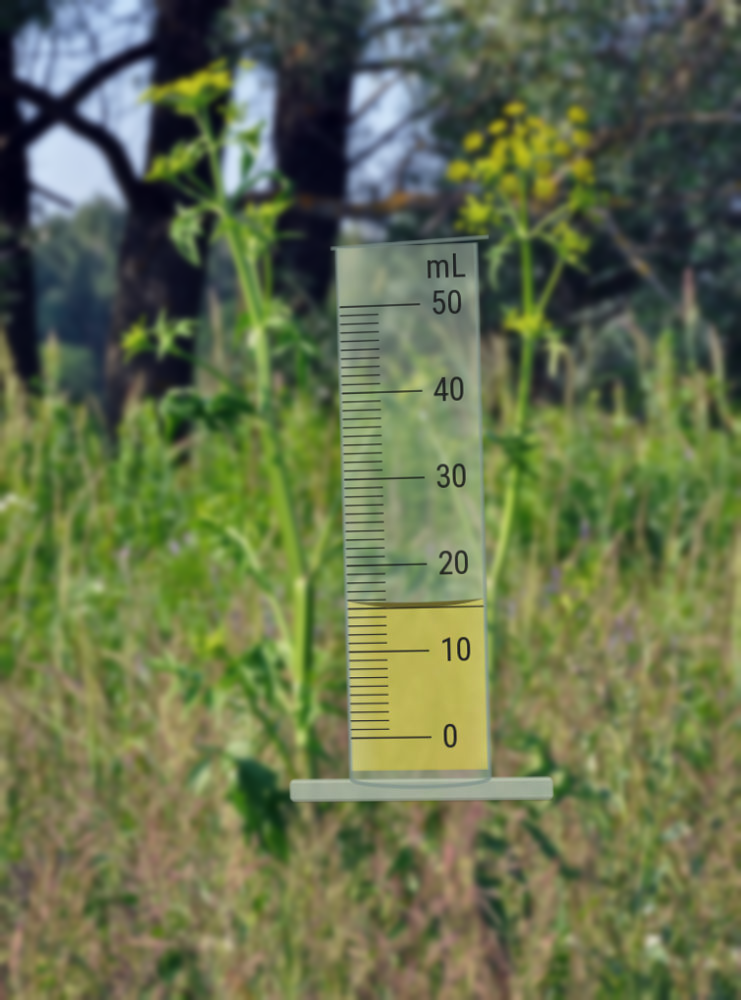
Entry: 15 mL
